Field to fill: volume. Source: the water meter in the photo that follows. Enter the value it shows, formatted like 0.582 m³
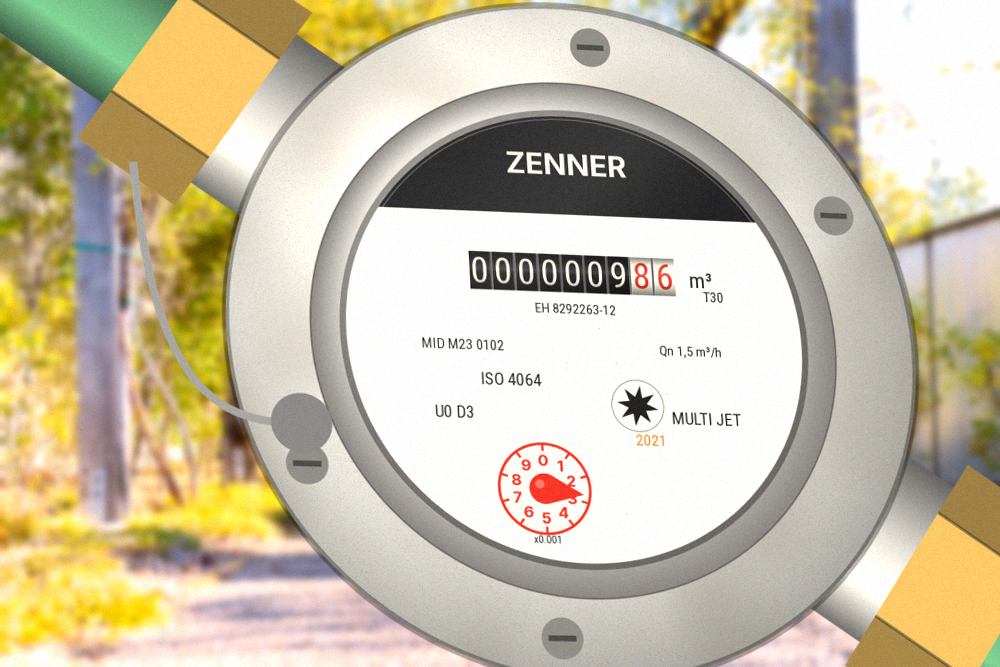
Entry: 9.862 m³
